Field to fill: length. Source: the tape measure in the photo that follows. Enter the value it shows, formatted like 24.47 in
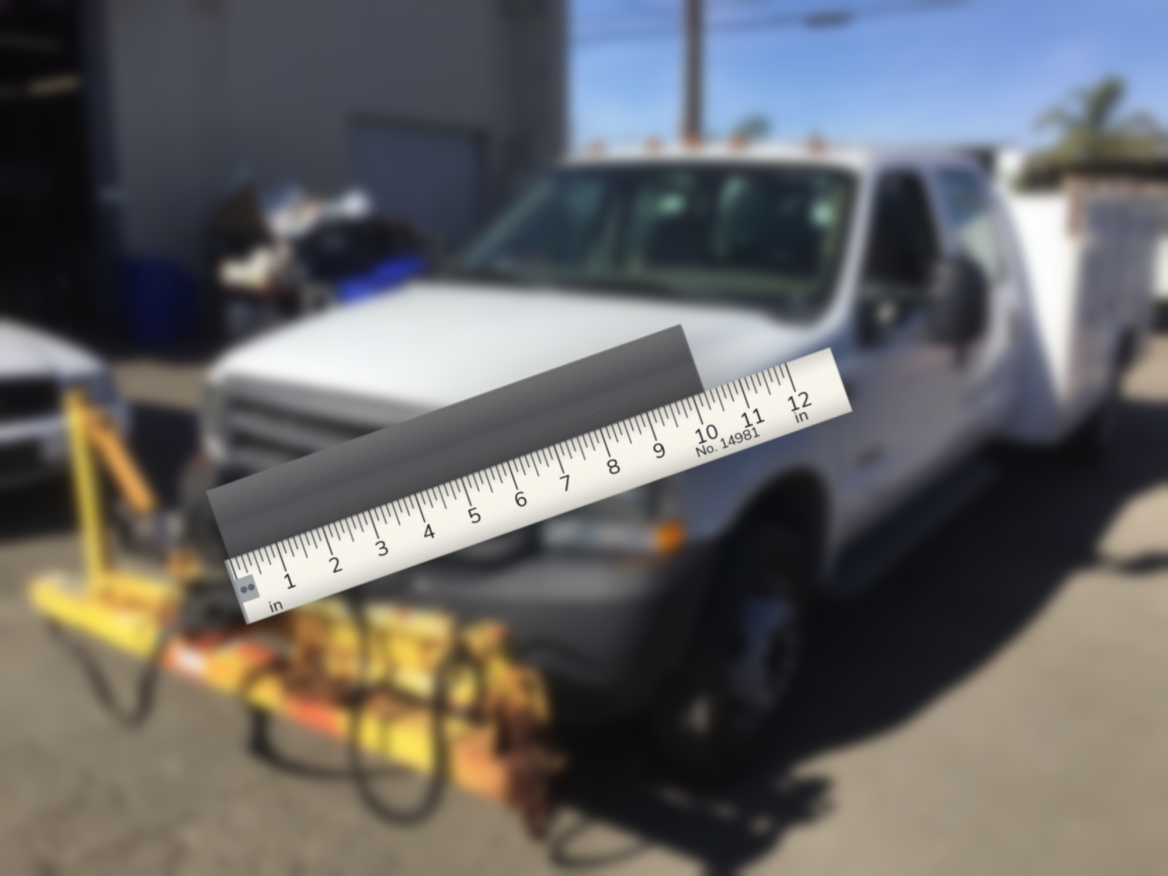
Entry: 10.25 in
